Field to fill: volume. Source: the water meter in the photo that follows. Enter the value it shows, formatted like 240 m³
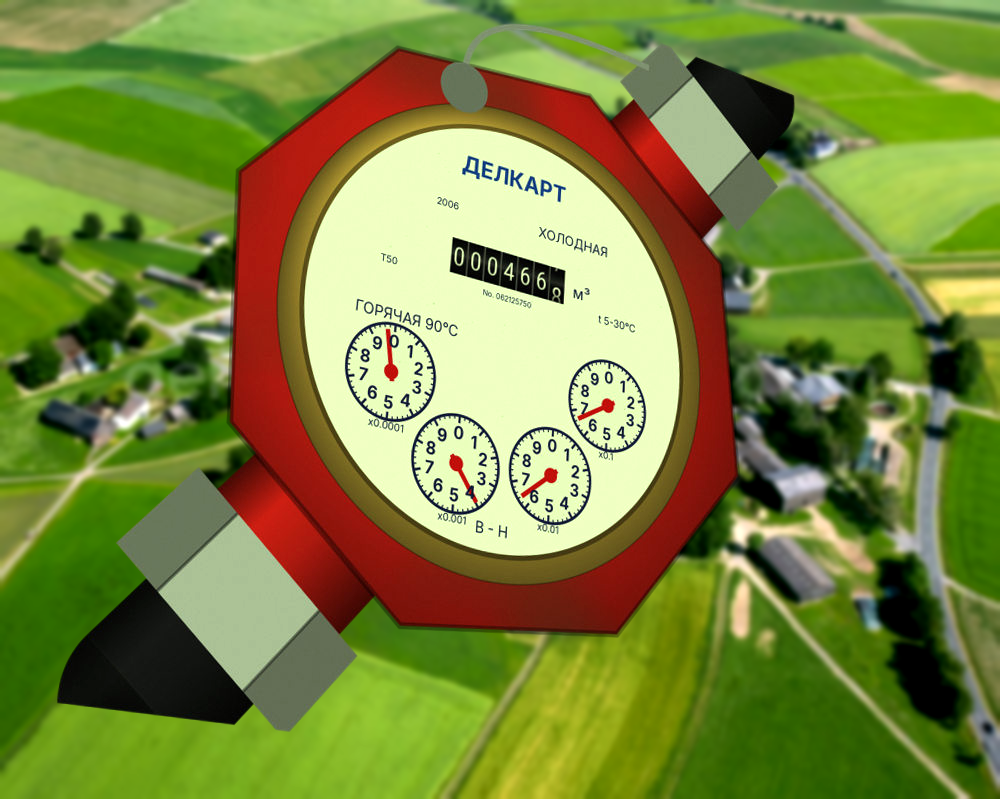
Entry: 4667.6639 m³
